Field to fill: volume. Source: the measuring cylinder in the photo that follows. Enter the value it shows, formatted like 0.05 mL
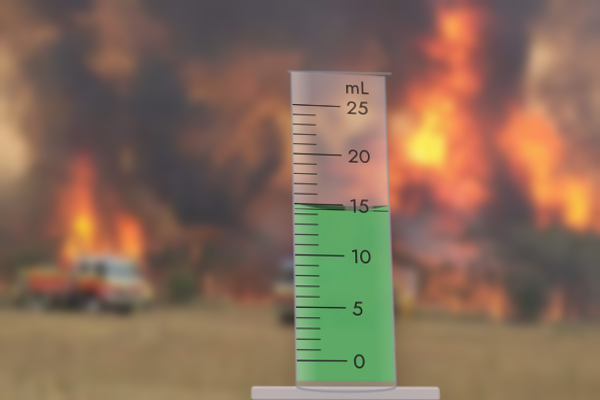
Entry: 14.5 mL
